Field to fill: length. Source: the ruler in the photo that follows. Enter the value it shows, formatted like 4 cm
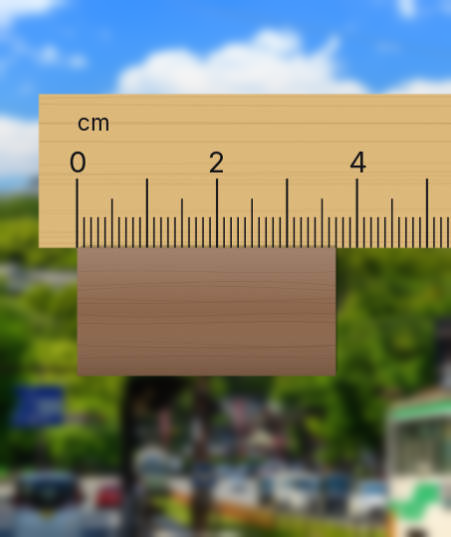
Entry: 3.7 cm
